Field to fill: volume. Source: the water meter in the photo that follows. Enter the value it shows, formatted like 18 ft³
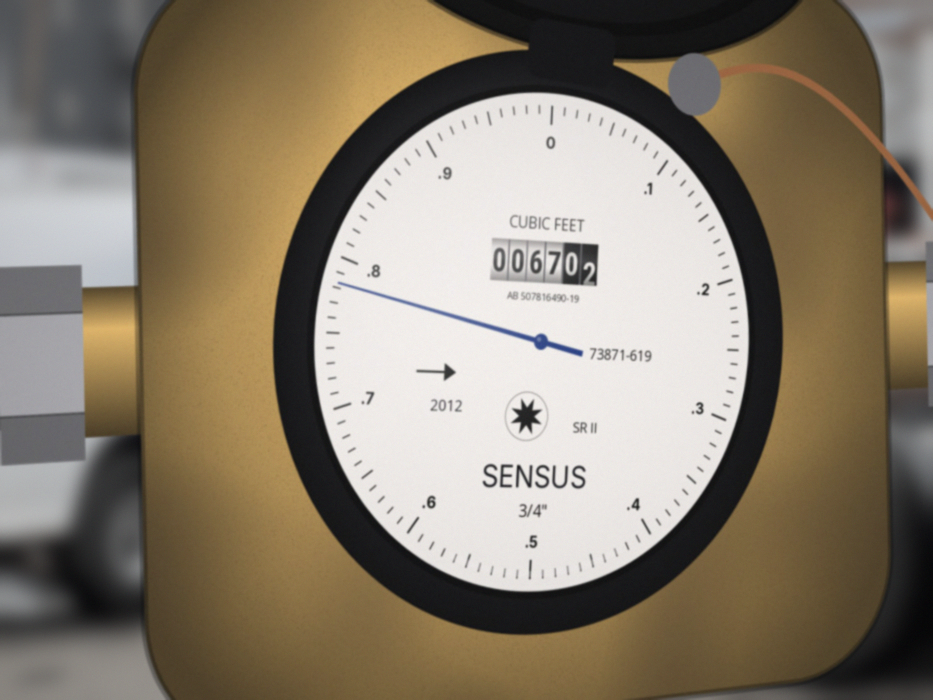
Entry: 6701.78 ft³
